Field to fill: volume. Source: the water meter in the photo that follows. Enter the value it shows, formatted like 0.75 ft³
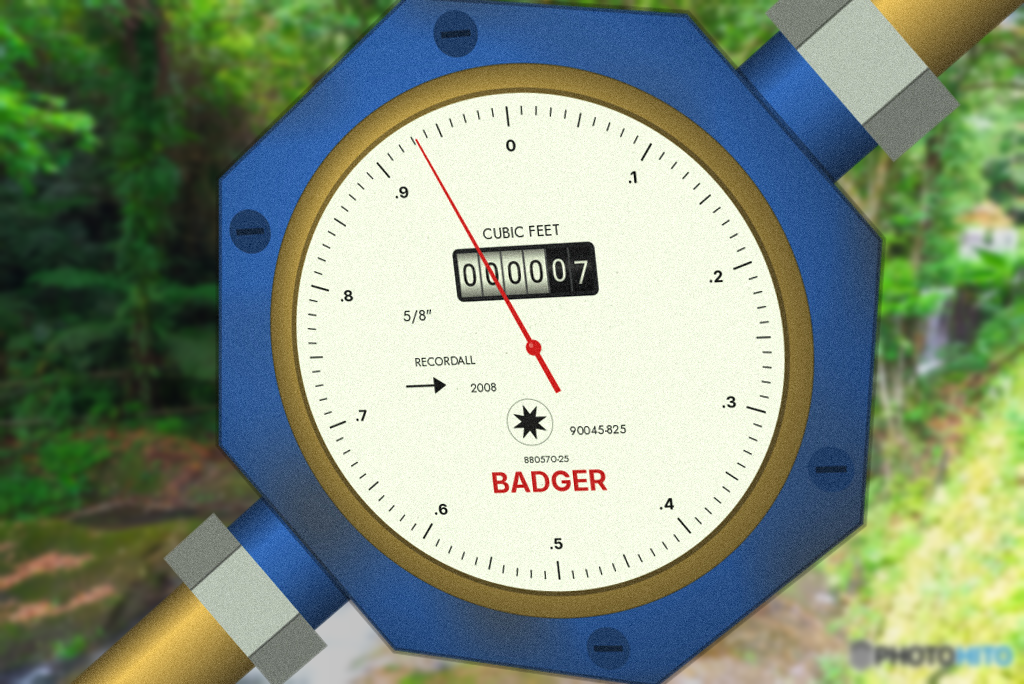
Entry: 6.93 ft³
